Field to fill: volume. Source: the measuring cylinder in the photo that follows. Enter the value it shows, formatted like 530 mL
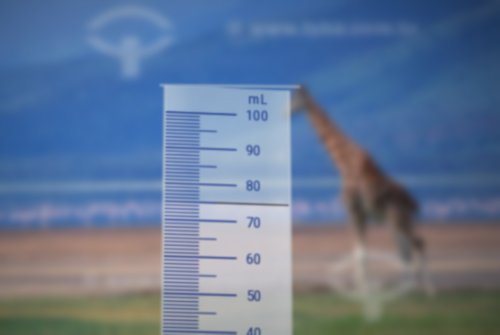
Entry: 75 mL
